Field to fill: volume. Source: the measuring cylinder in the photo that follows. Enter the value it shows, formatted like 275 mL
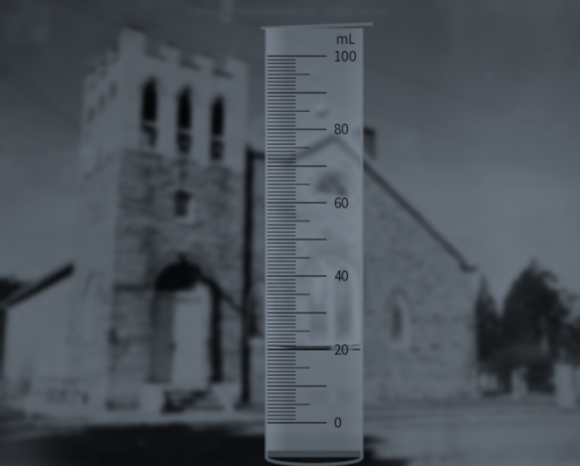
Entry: 20 mL
